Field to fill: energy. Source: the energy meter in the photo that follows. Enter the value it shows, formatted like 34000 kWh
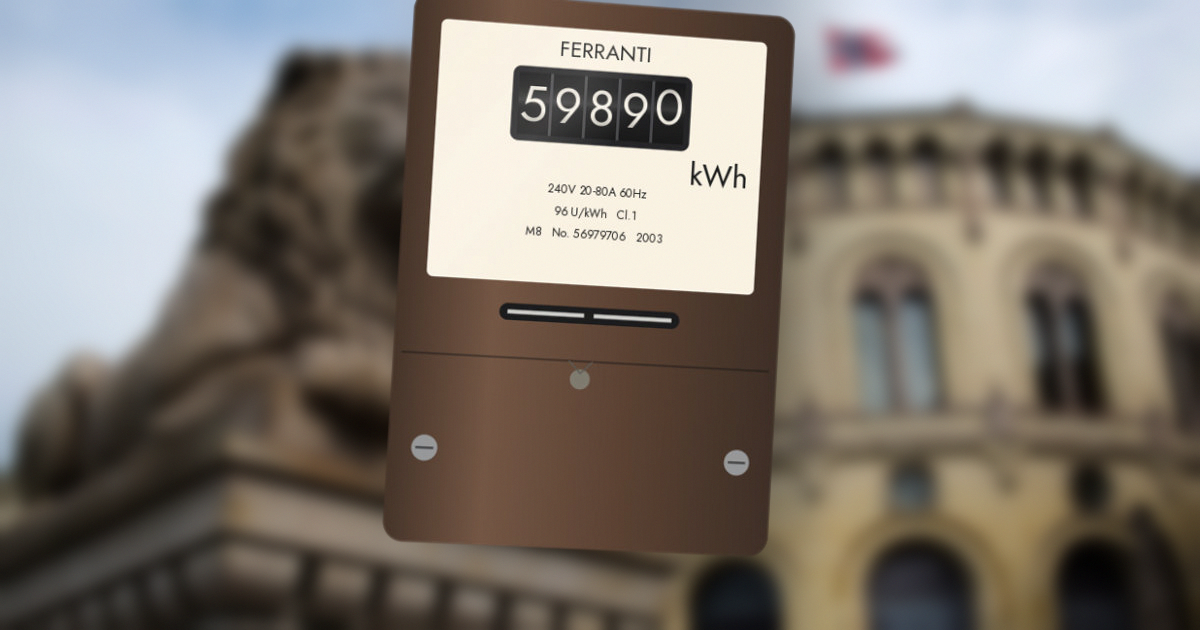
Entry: 59890 kWh
